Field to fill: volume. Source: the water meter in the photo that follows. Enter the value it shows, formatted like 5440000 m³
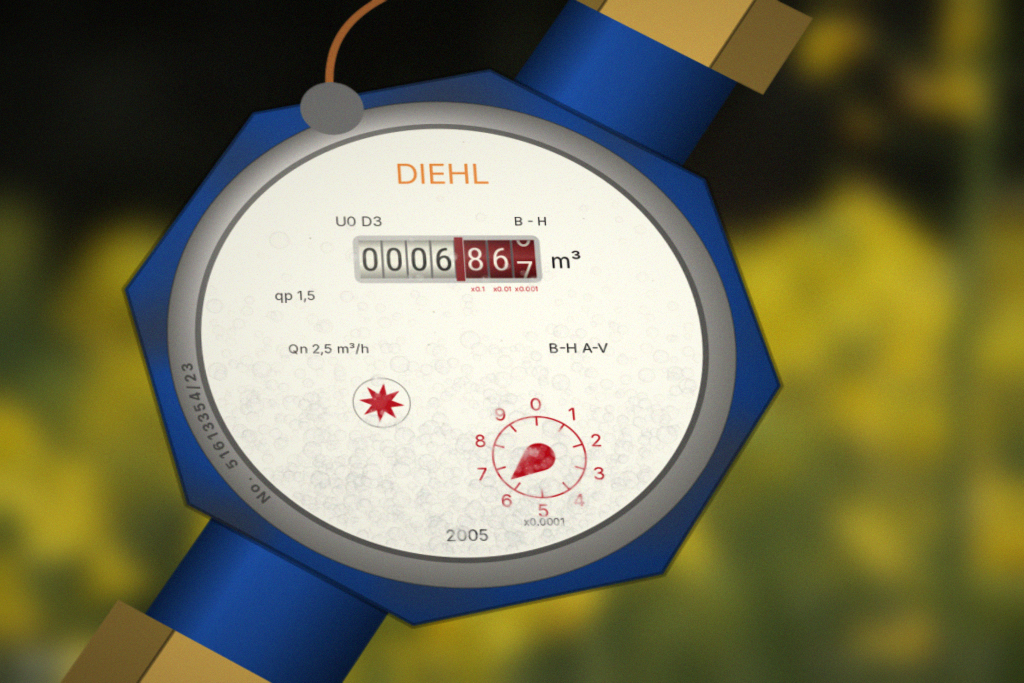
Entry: 6.8666 m³
